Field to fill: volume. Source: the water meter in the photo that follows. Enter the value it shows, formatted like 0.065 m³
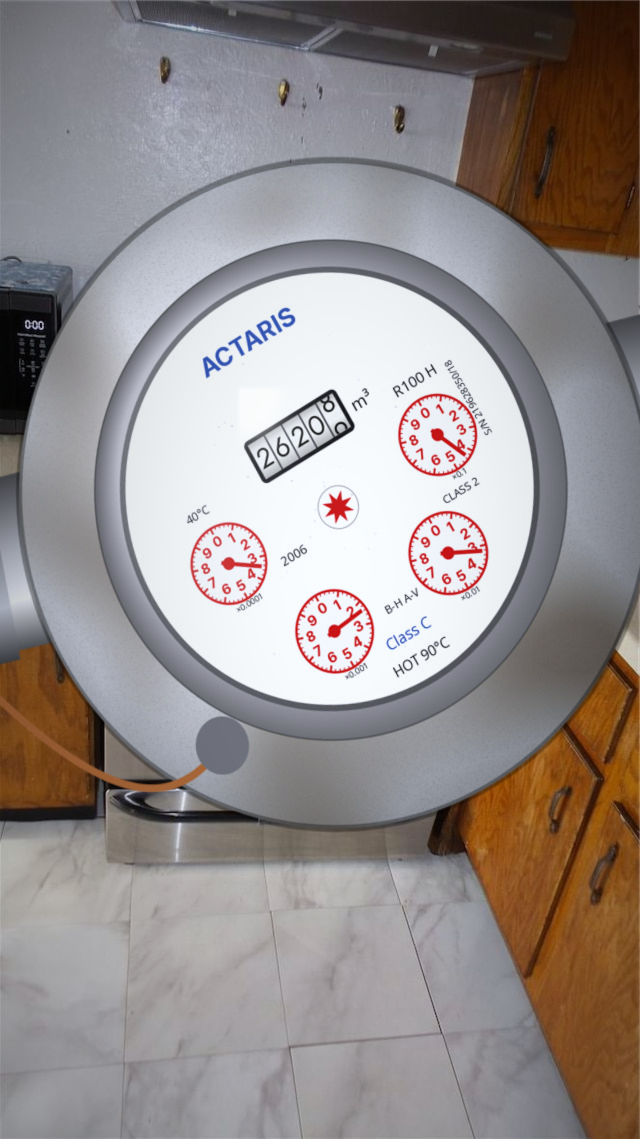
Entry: 26208.4323 m³
